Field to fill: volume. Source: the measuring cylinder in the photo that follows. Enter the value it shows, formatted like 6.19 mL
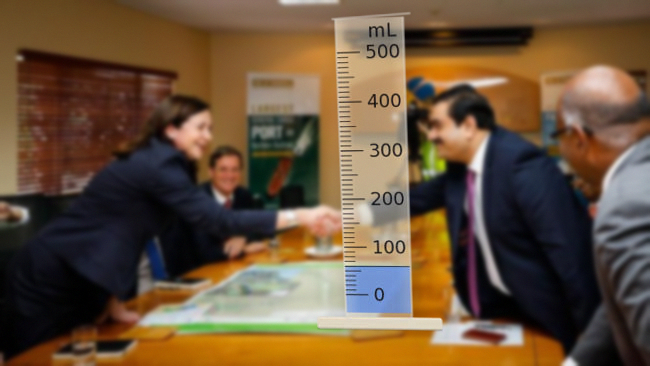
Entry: 60 mL
